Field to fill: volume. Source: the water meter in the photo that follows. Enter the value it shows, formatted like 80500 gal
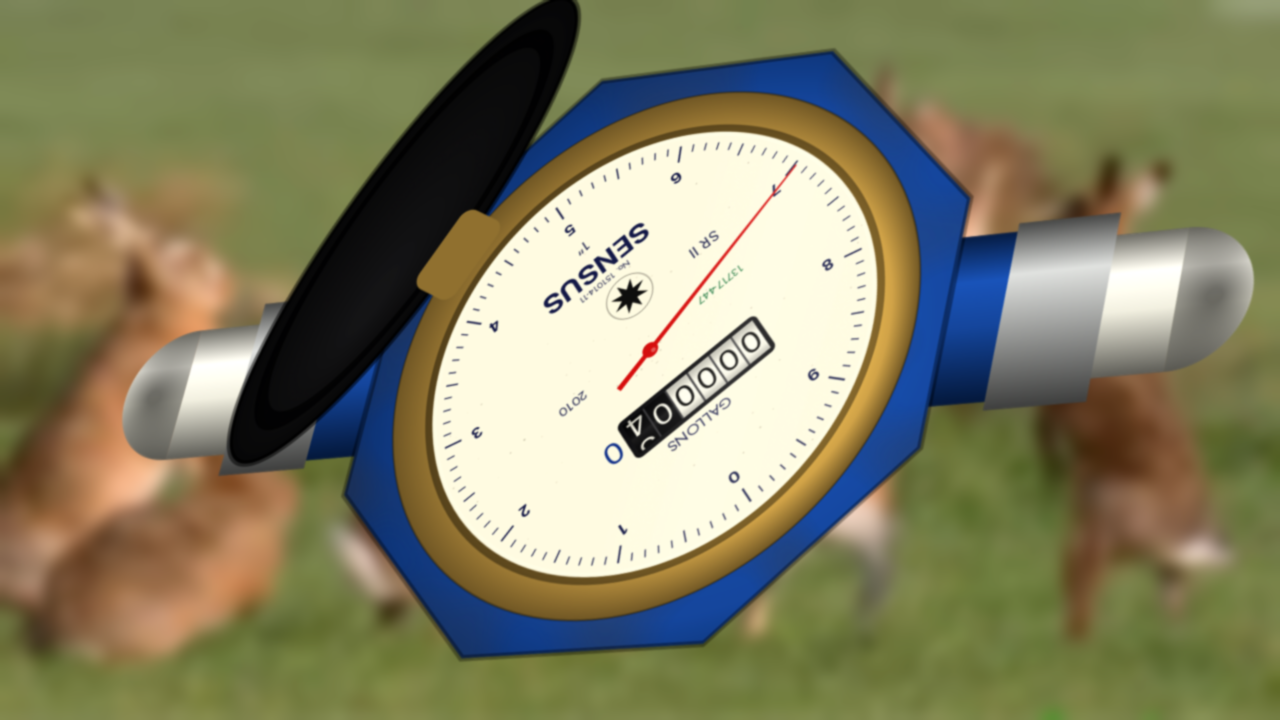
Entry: 37.0 gal
